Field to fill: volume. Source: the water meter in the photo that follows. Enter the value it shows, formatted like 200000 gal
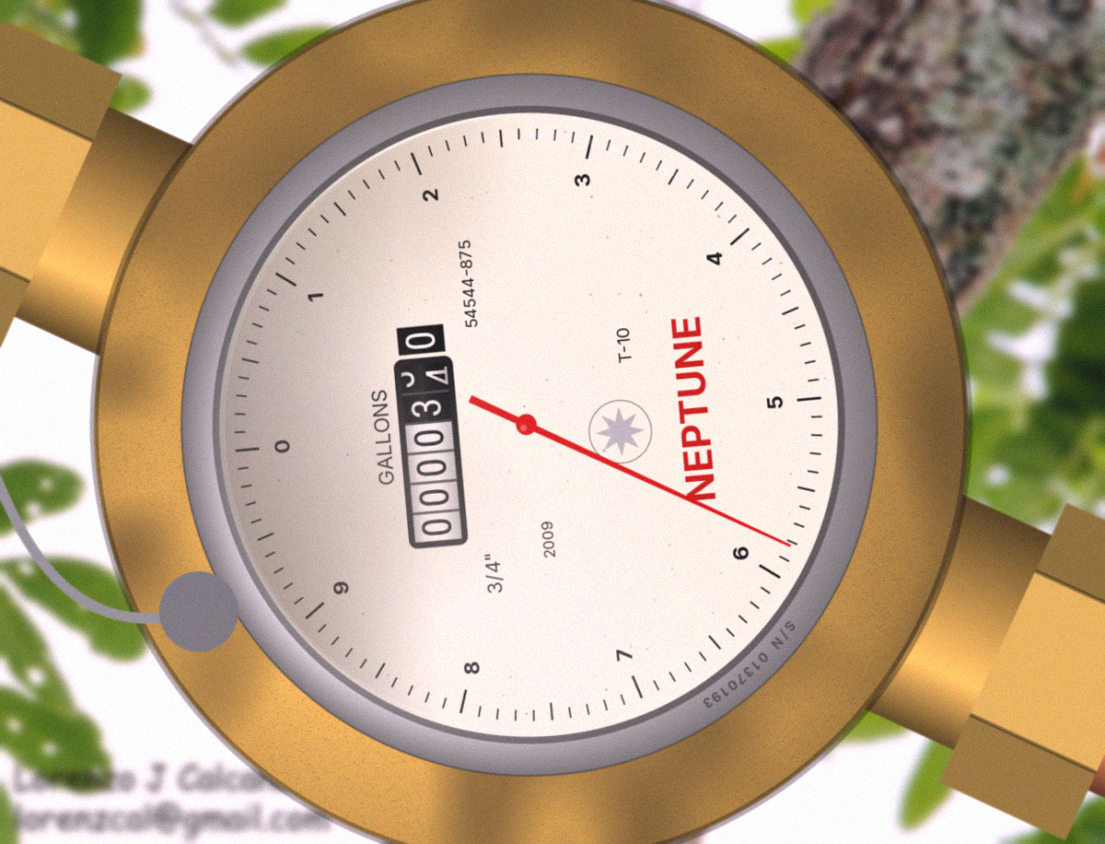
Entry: 335.8 gal
